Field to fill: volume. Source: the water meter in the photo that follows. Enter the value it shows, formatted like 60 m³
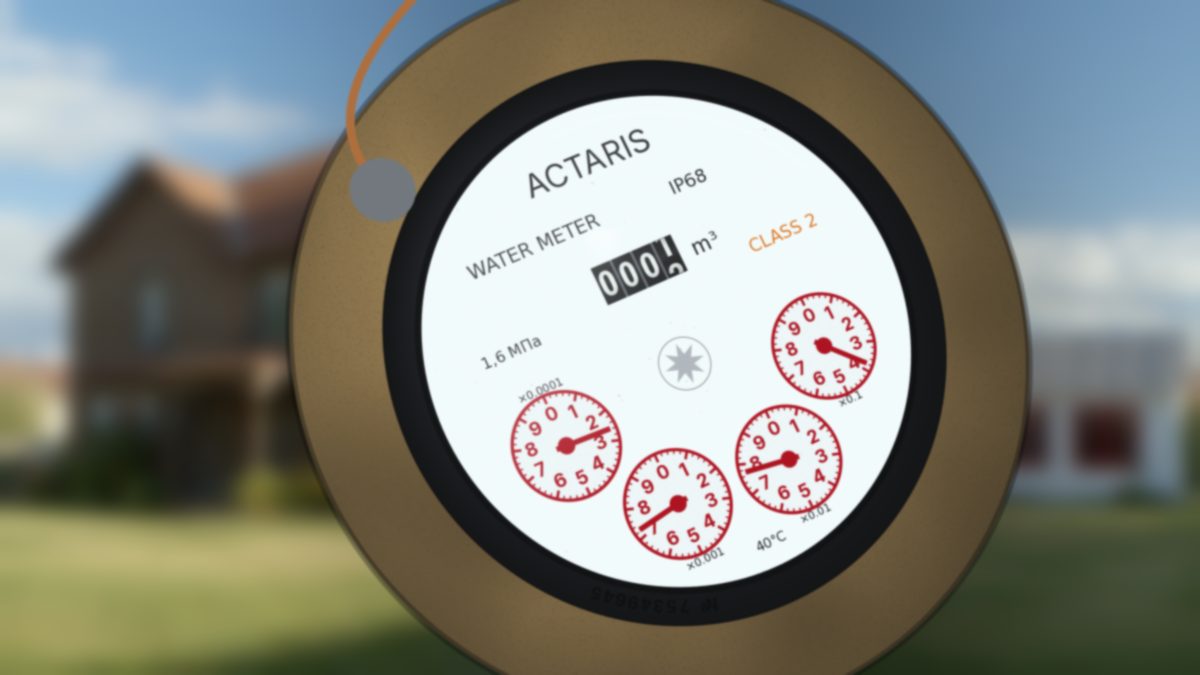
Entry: 1.3772 m³
